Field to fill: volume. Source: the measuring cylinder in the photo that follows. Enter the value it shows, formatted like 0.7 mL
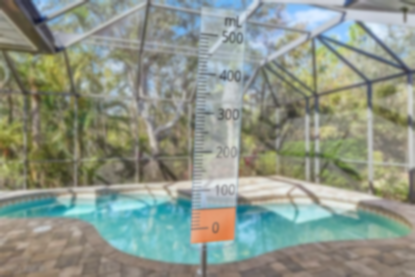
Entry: 50 mL
